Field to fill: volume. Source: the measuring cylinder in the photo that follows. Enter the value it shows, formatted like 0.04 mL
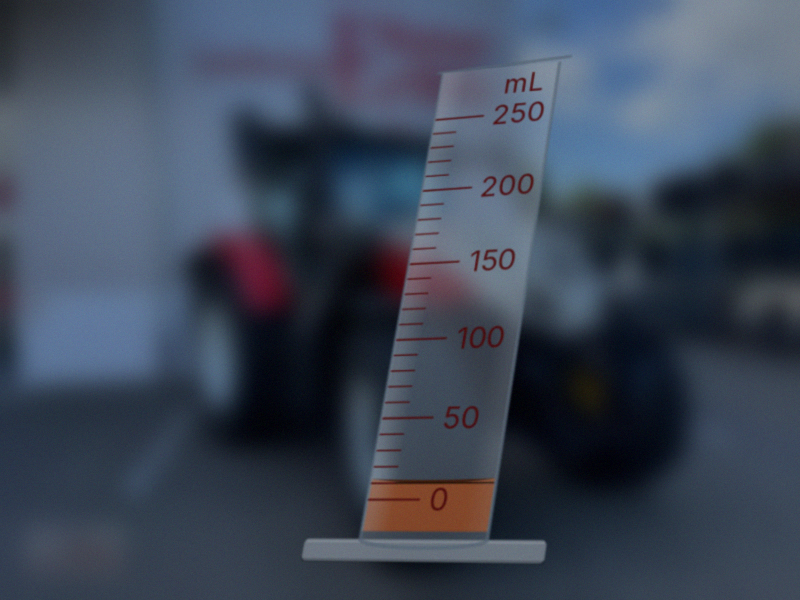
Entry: 10 mL
